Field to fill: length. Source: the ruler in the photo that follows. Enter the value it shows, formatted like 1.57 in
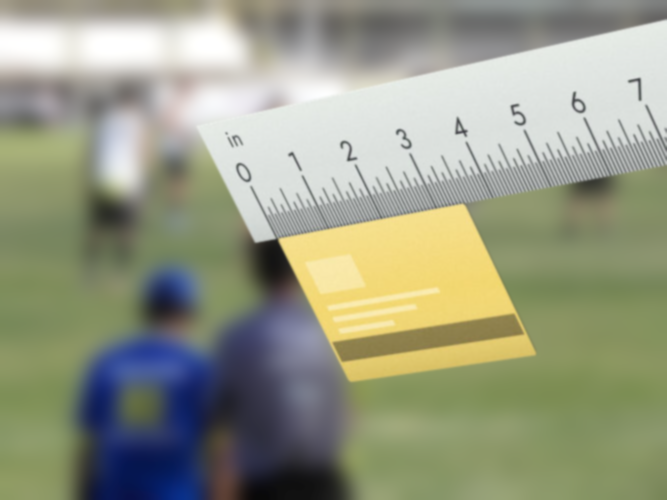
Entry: 3.5 in
